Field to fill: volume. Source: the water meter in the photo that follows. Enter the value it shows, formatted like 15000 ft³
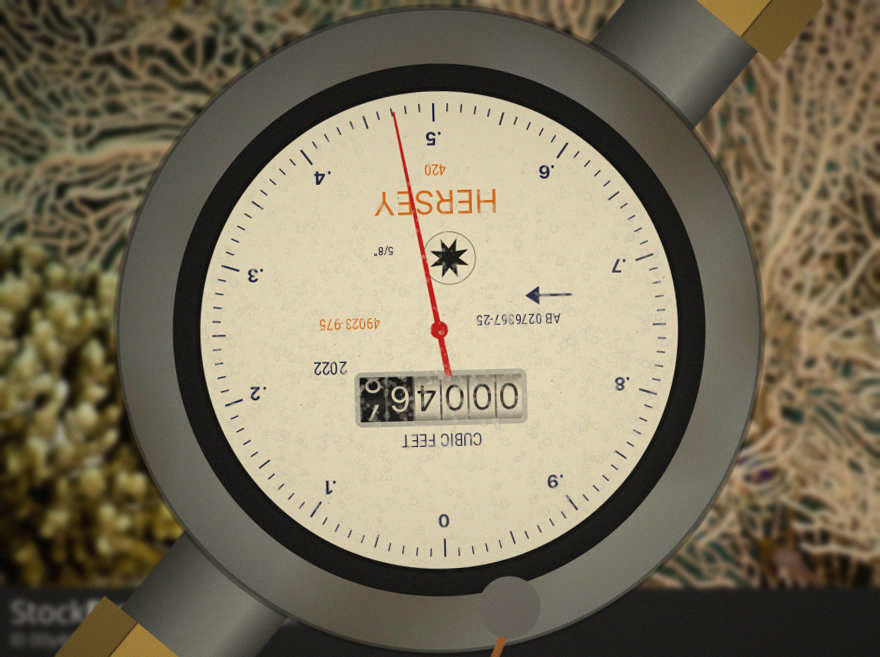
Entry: 467.47 ft³
